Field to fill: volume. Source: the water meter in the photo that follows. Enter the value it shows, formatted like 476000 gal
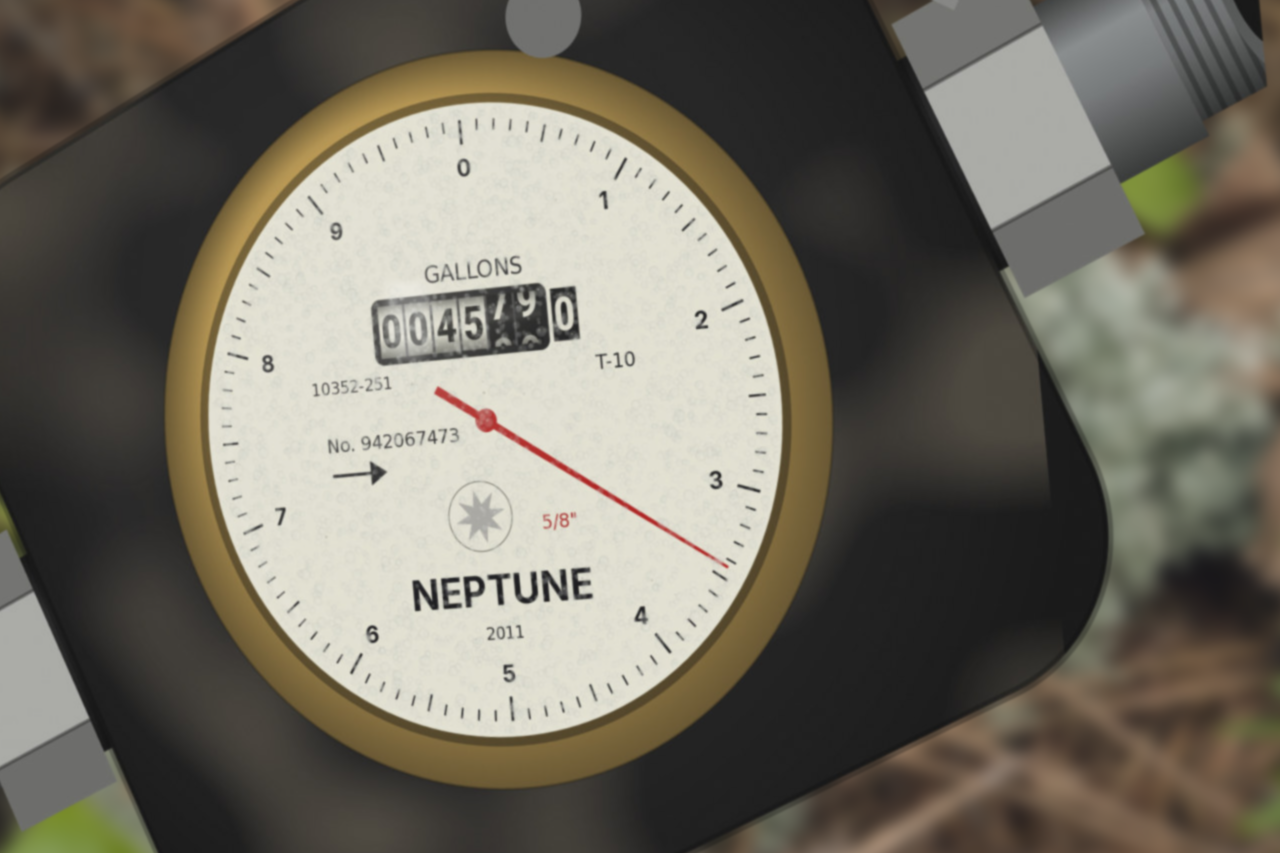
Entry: 45793.4 gal
